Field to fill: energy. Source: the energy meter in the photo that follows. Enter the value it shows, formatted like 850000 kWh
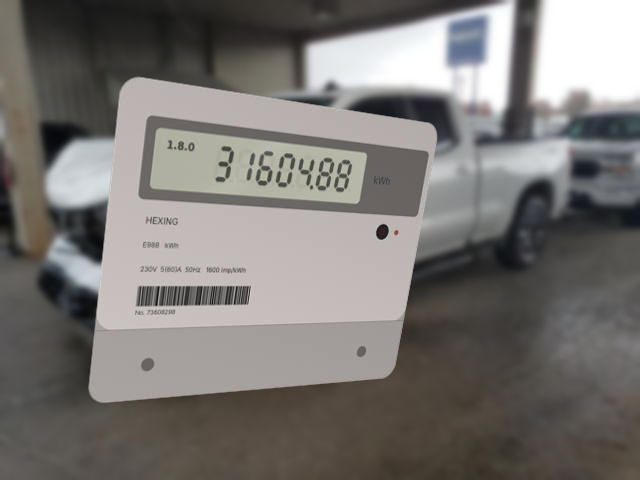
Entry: 31604.88 kWh
